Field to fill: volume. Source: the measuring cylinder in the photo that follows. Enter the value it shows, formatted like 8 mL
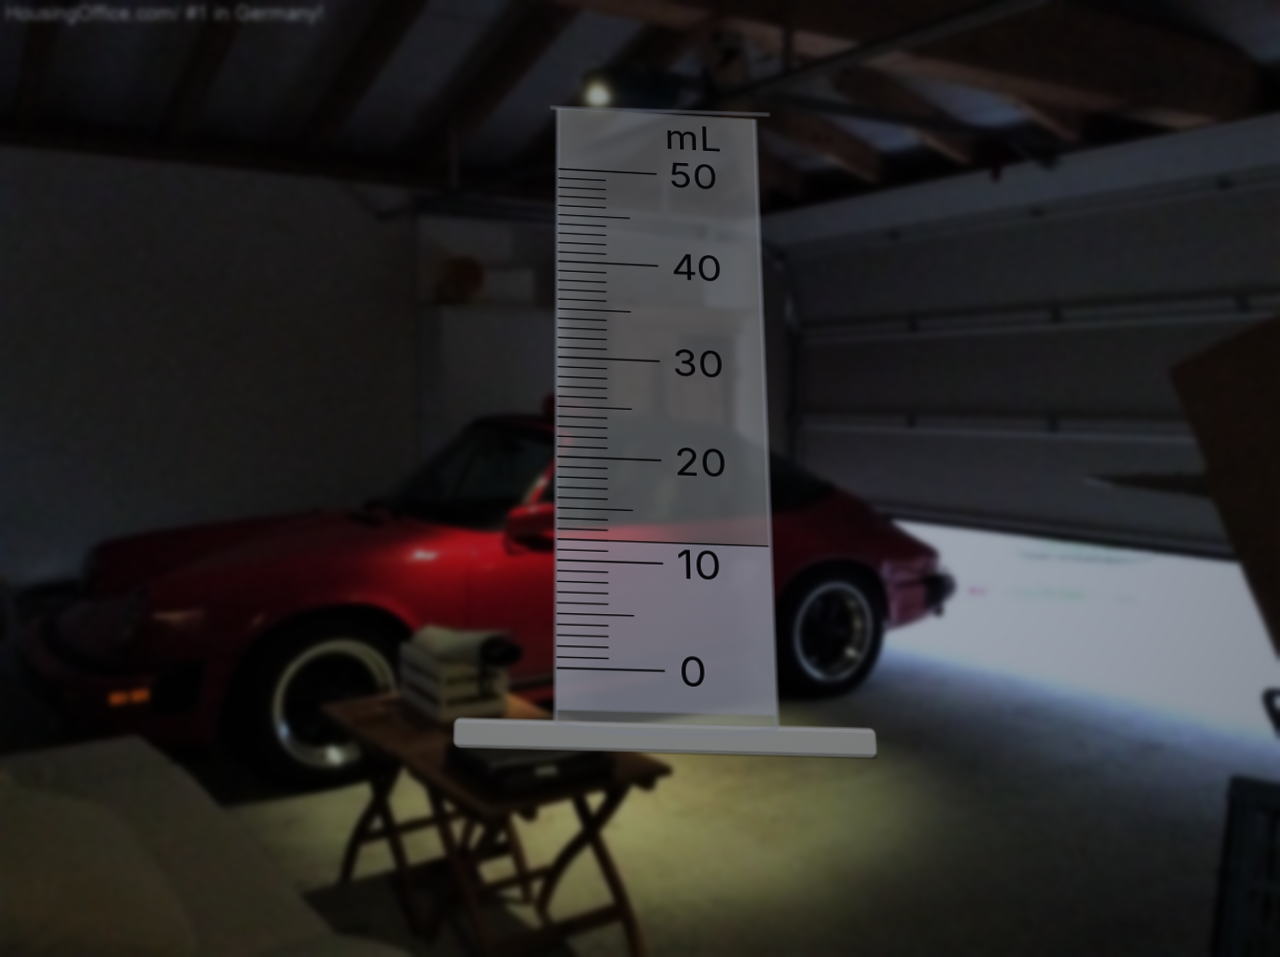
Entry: 12 mL
